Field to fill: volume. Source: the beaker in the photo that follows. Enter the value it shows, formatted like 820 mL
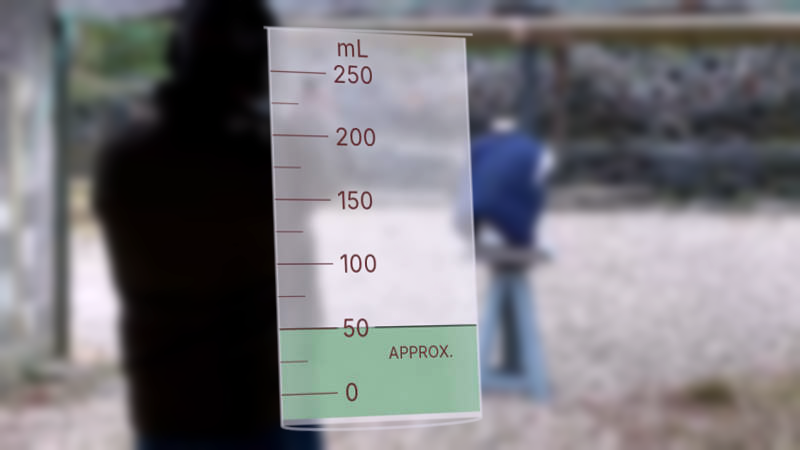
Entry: 50 mL
